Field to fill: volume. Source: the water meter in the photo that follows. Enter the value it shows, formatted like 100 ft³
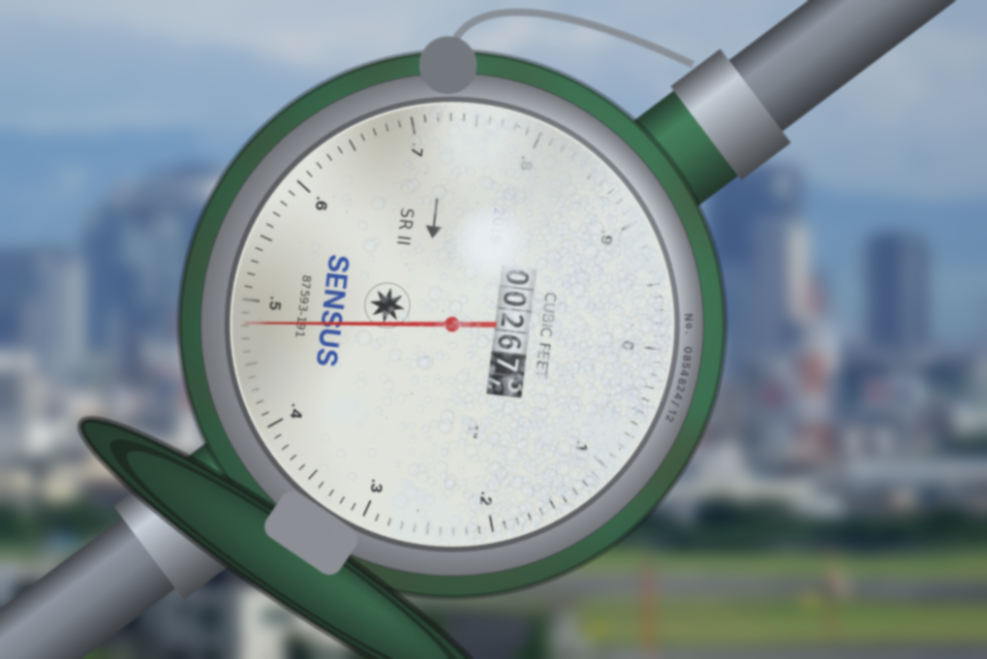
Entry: 2673.48 ft³
